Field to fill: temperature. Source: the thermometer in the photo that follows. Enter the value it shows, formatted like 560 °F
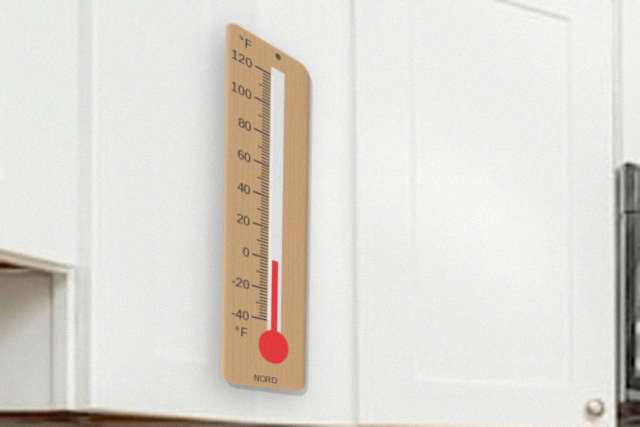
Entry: 0 °F
